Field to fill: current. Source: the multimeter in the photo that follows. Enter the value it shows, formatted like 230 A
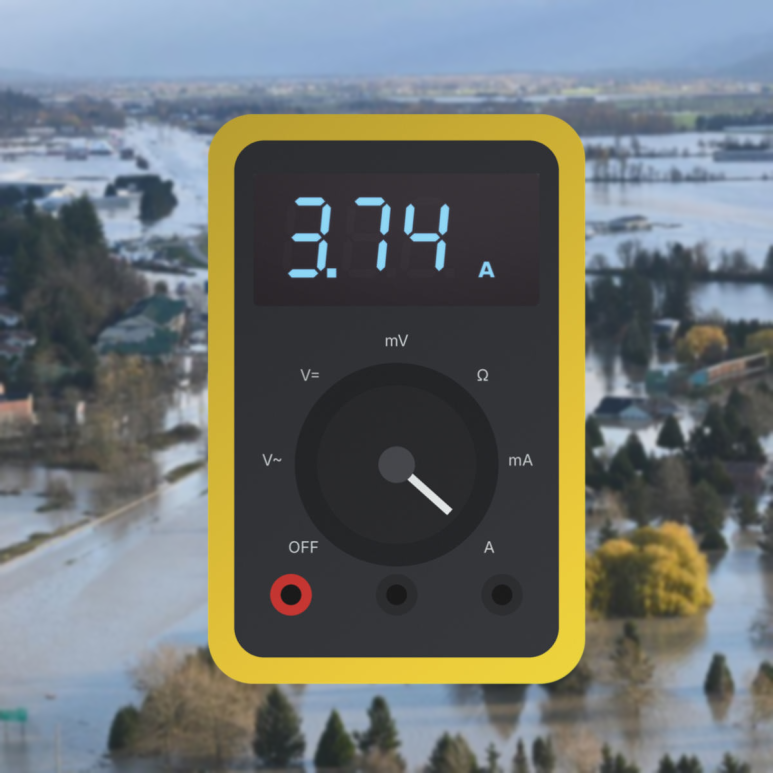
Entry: 3.74 A
